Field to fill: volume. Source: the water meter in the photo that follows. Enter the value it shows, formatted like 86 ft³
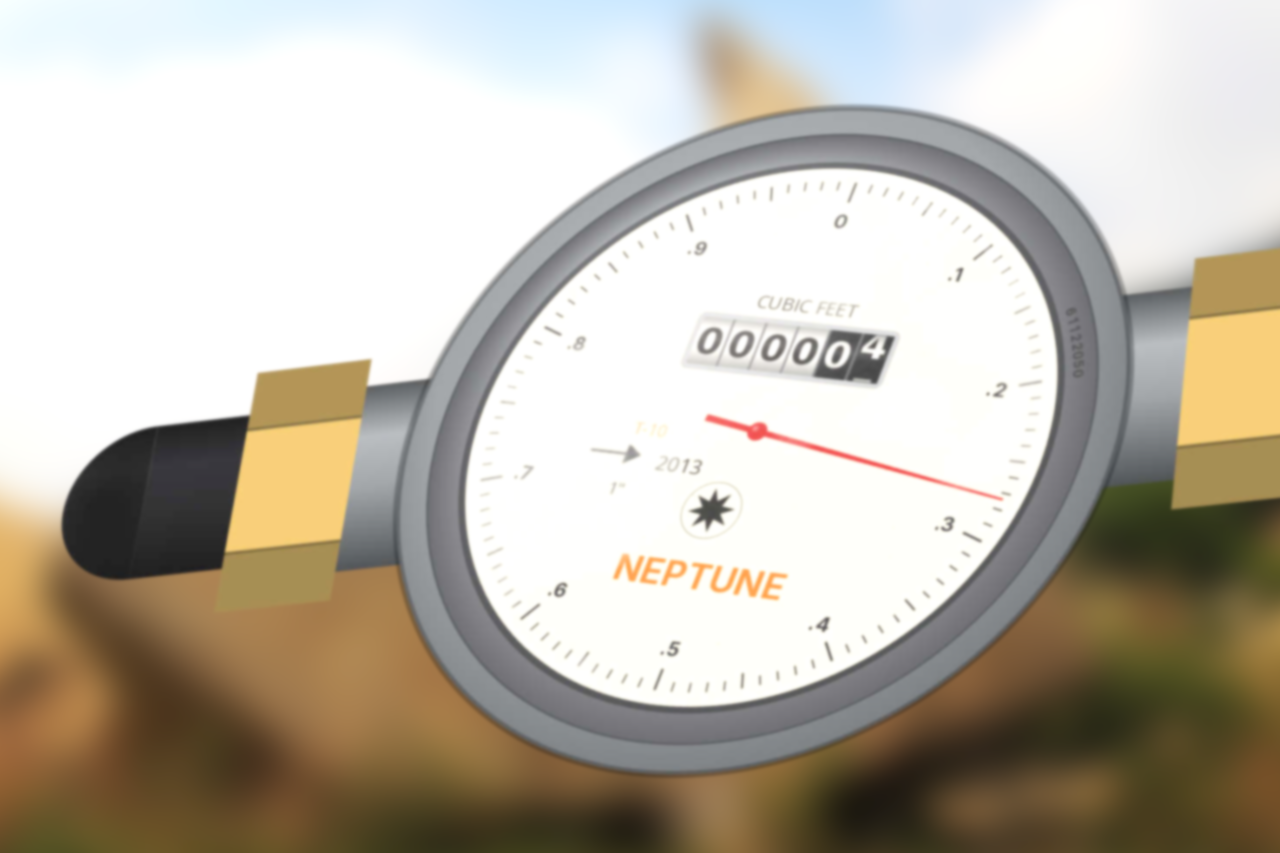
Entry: 4.27 ft³
